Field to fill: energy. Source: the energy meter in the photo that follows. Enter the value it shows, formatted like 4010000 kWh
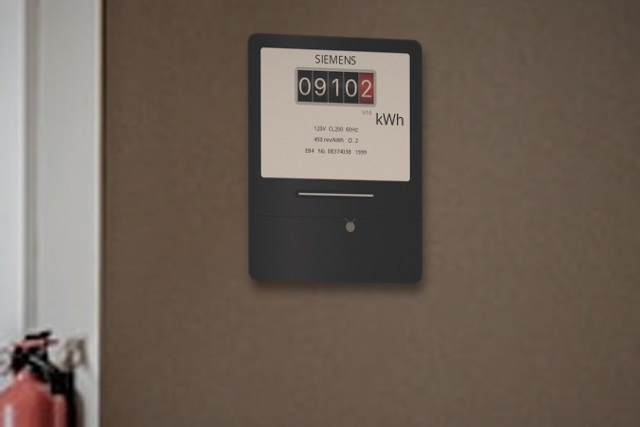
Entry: 910.2 kWh
